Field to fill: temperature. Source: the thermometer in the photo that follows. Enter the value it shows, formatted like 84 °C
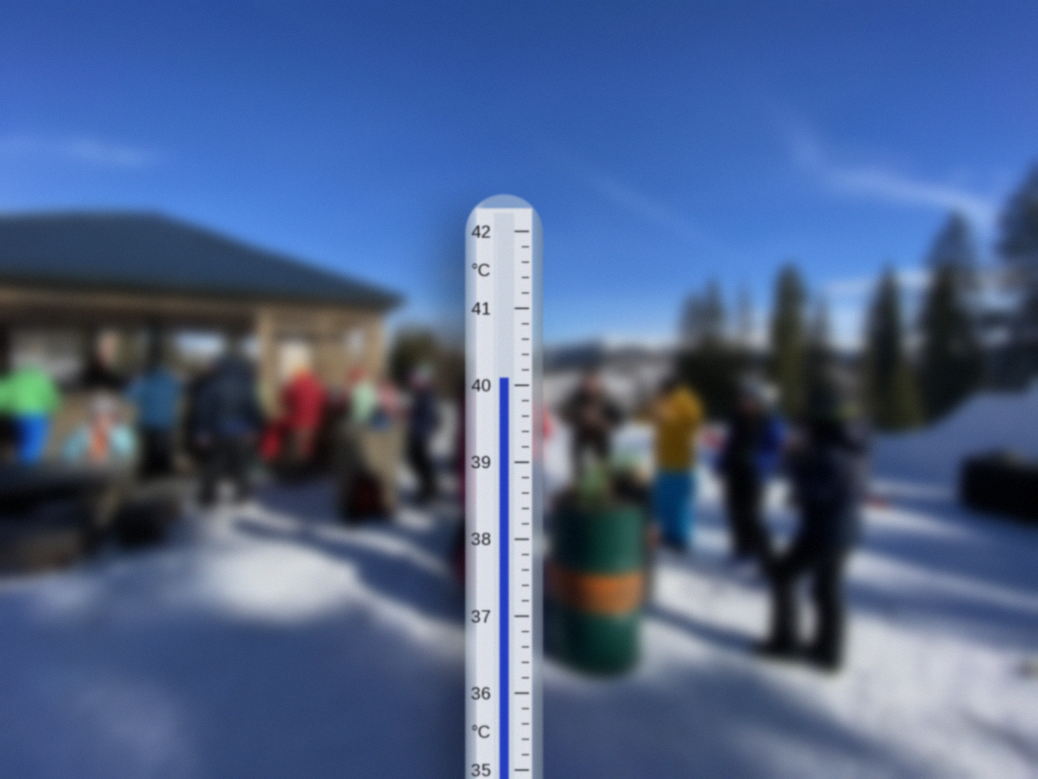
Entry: 40.1 °C
